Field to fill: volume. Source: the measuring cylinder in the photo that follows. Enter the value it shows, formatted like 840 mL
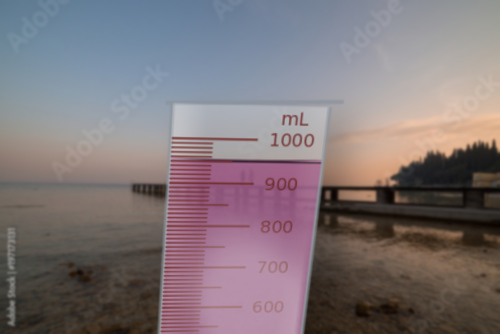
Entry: 950 mL
